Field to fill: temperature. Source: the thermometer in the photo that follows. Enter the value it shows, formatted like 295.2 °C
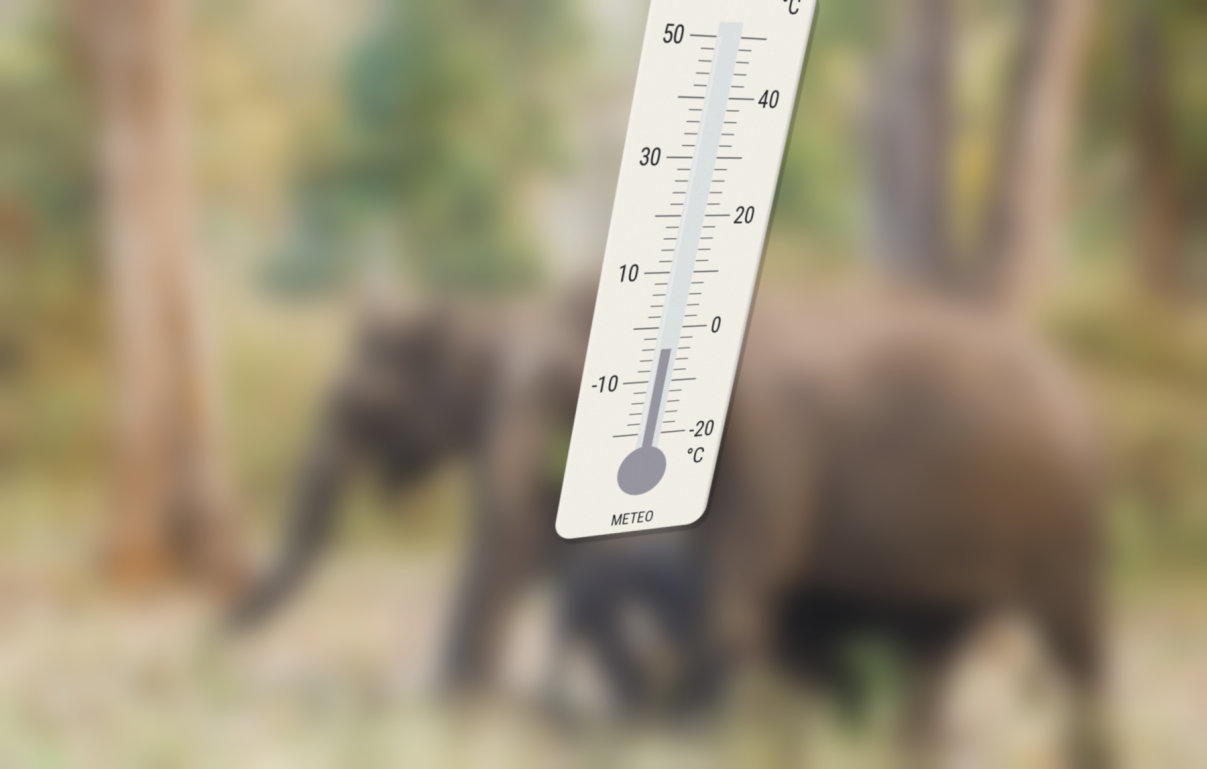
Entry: -4 °C
